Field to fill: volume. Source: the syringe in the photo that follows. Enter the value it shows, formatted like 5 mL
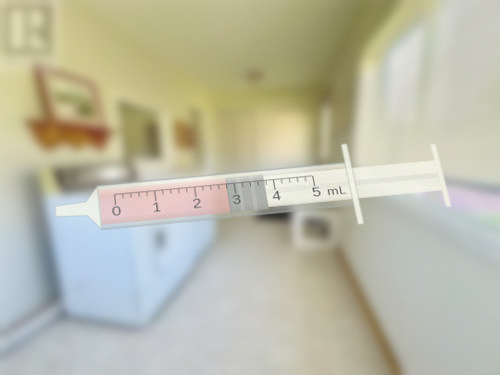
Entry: 2.8 mL
